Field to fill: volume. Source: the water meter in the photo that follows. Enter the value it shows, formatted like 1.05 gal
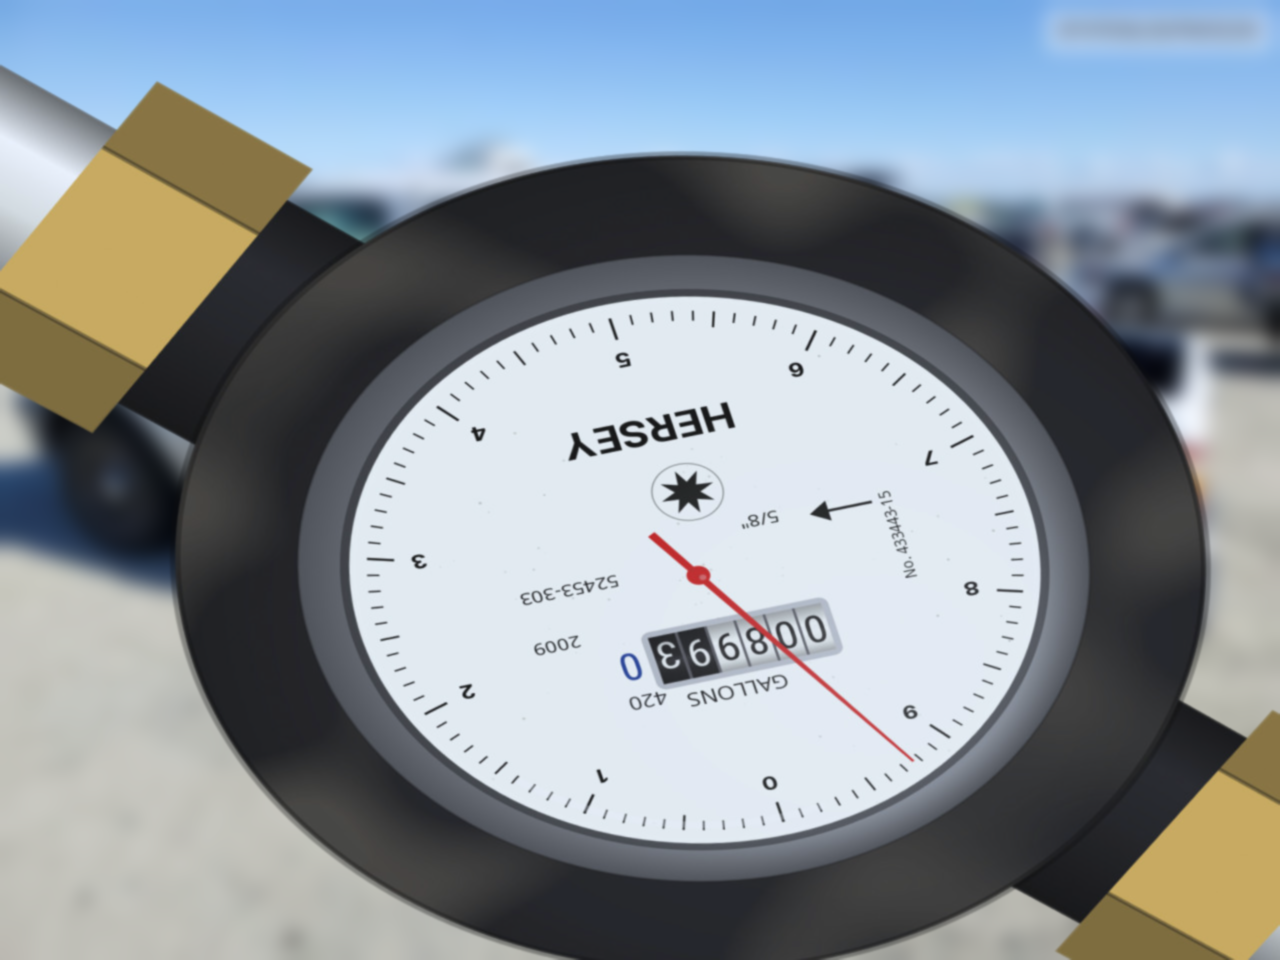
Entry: 89929.2 gal
